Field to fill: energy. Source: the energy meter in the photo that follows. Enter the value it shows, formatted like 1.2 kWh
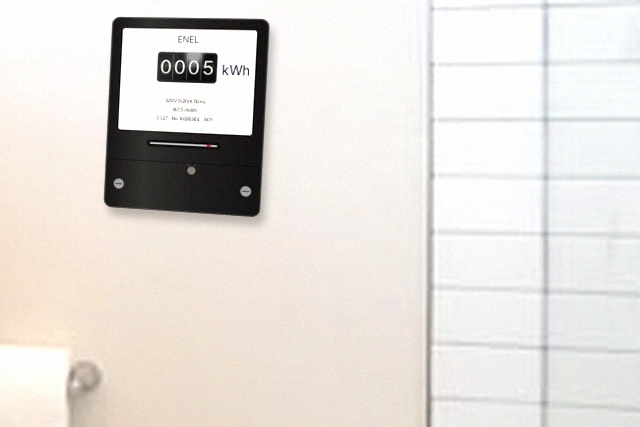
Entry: 5 kWh
